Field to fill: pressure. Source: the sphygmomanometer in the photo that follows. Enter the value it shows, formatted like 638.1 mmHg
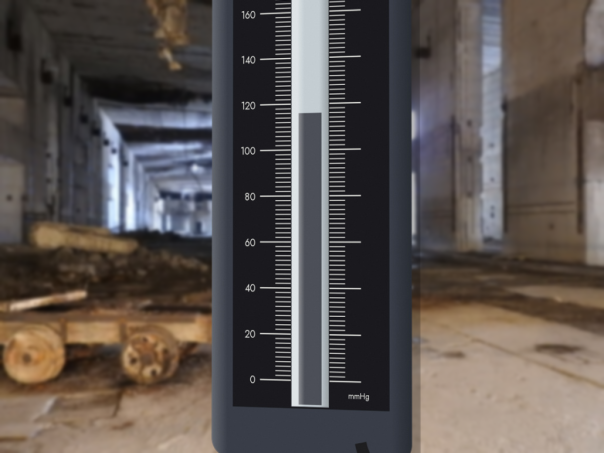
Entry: 116 mmHg
